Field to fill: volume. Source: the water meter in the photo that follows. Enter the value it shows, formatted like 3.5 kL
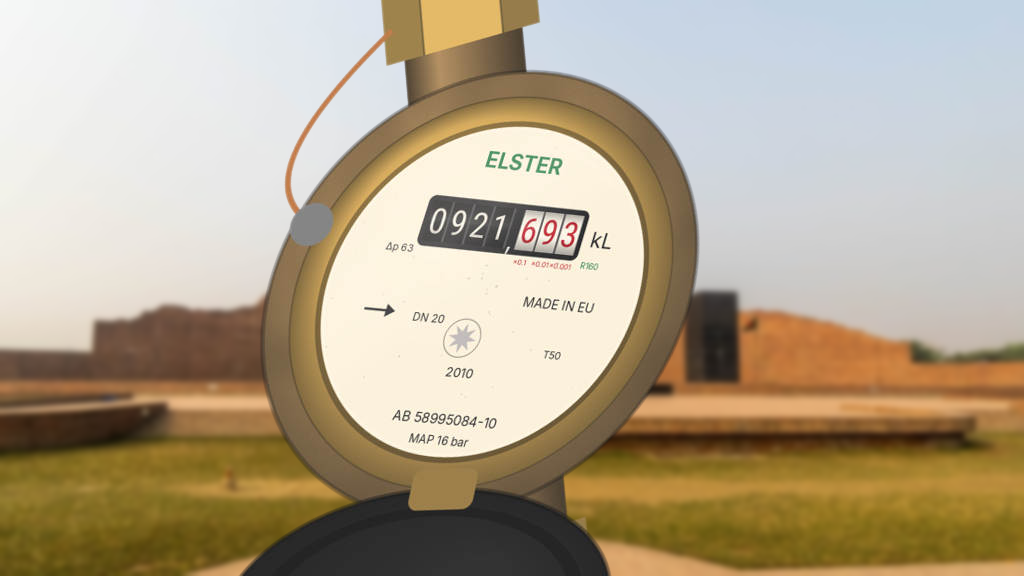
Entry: 921.693 kL
